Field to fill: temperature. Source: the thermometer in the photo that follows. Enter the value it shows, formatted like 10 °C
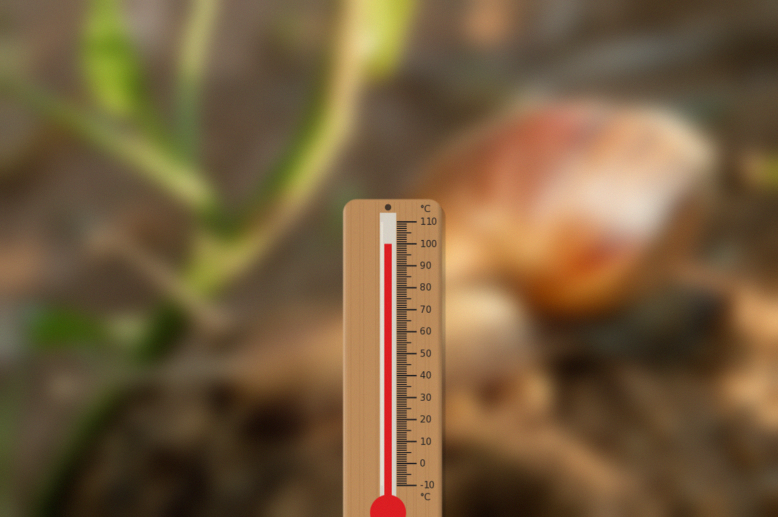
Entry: 100 °C
